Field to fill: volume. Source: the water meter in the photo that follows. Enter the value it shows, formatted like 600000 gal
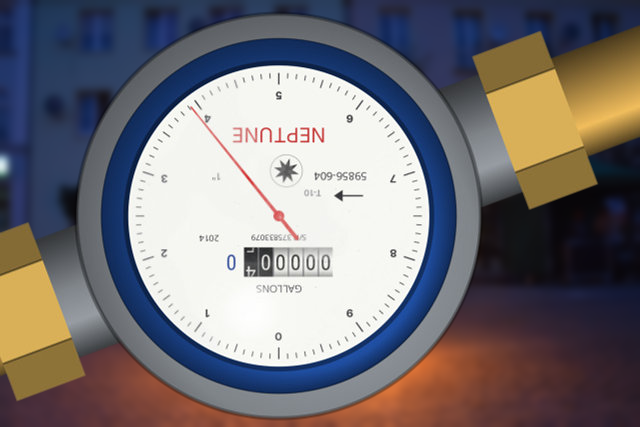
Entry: 43.9 gal
